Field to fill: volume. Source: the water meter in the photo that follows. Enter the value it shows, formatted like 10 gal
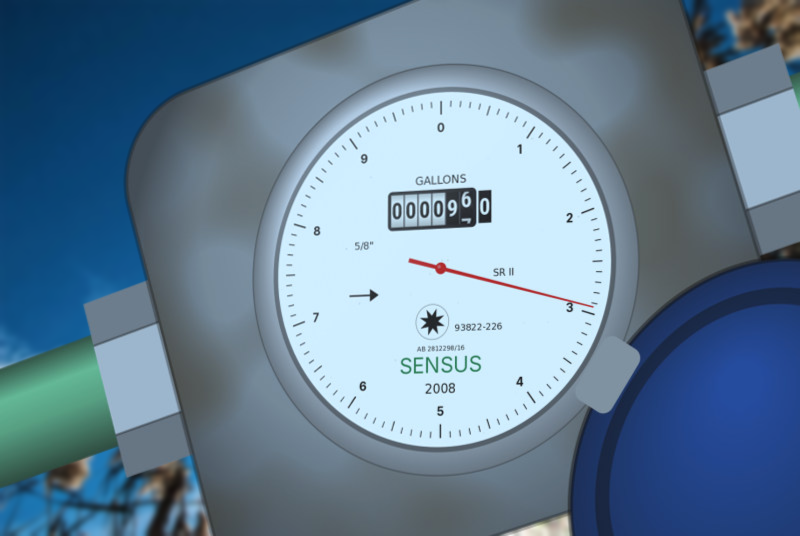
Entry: 962.9 gal
